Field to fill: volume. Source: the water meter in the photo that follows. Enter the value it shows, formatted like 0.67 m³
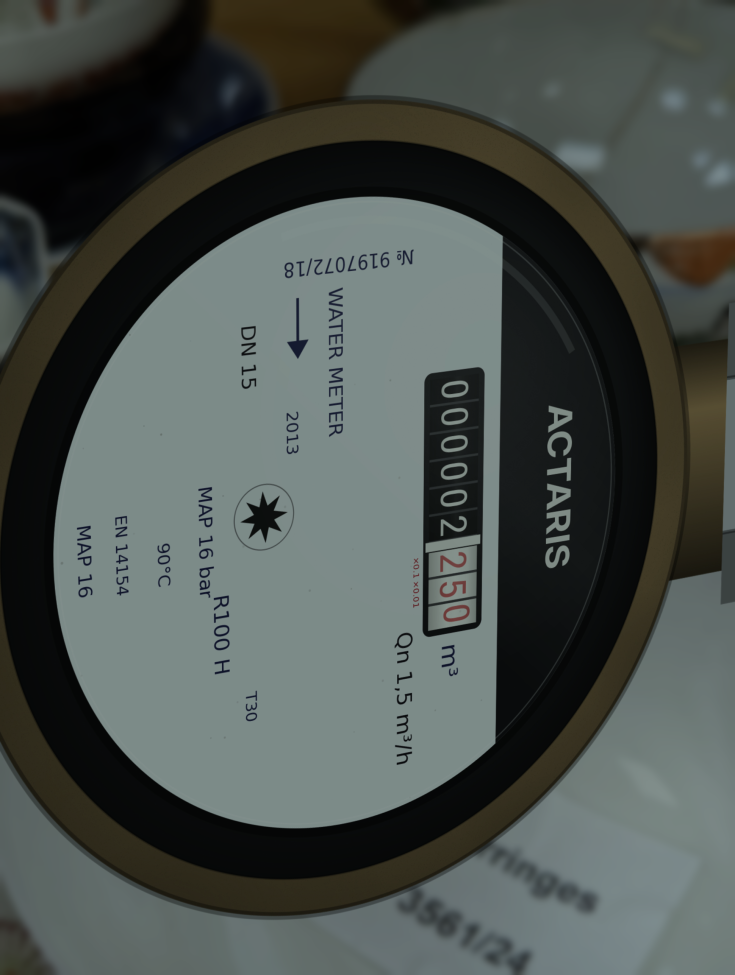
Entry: 2.250 m³
